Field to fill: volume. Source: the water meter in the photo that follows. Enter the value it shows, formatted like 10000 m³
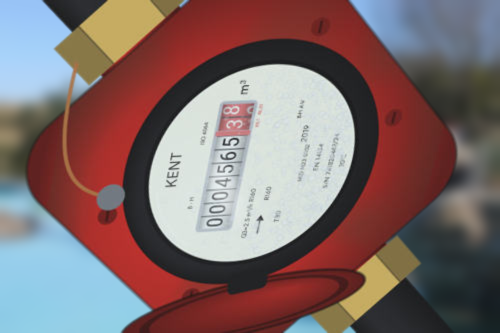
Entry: 4565.38 m³
